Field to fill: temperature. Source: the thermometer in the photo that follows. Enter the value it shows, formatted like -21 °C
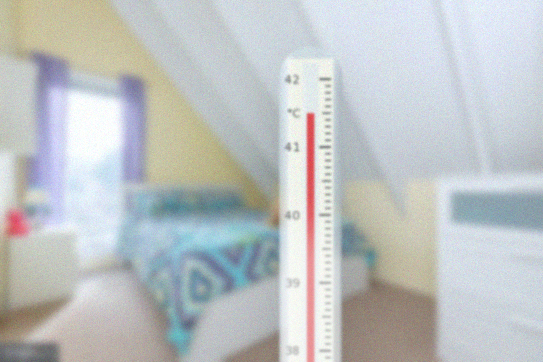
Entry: 41.5 °C
